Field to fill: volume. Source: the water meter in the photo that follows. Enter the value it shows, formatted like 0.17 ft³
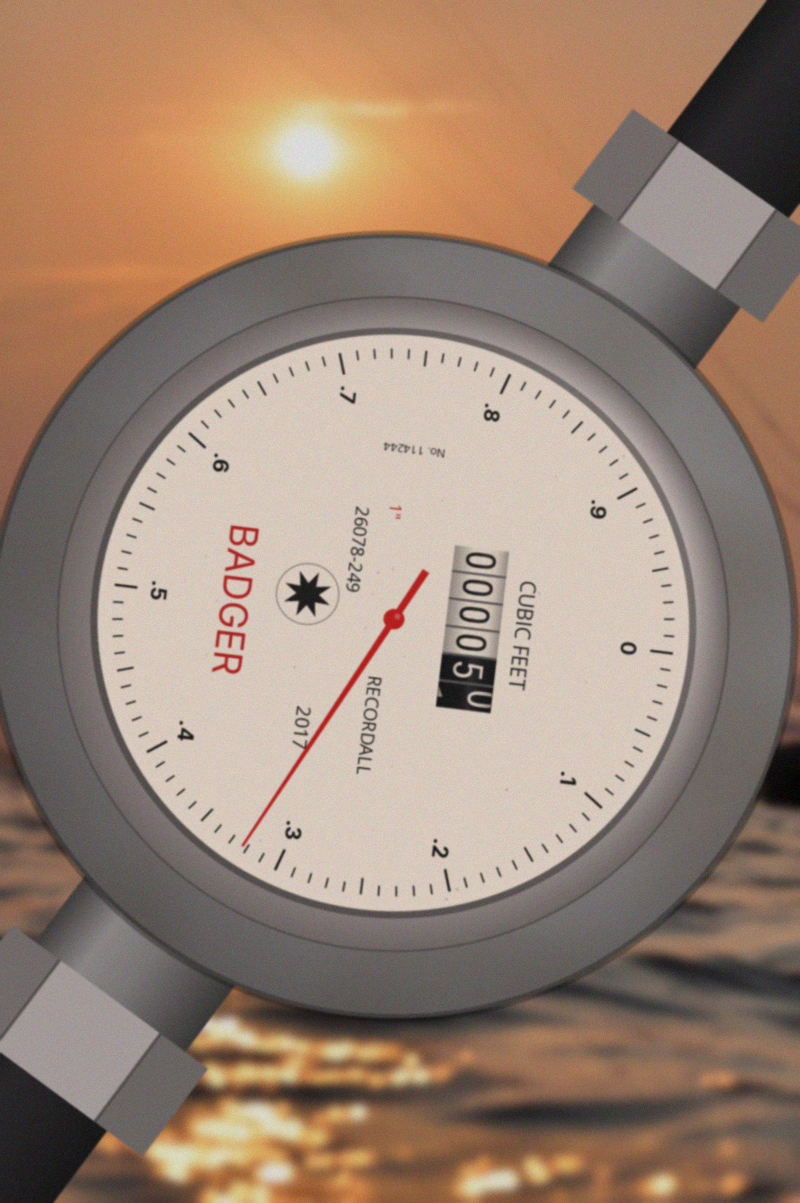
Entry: 50.32 ft³
